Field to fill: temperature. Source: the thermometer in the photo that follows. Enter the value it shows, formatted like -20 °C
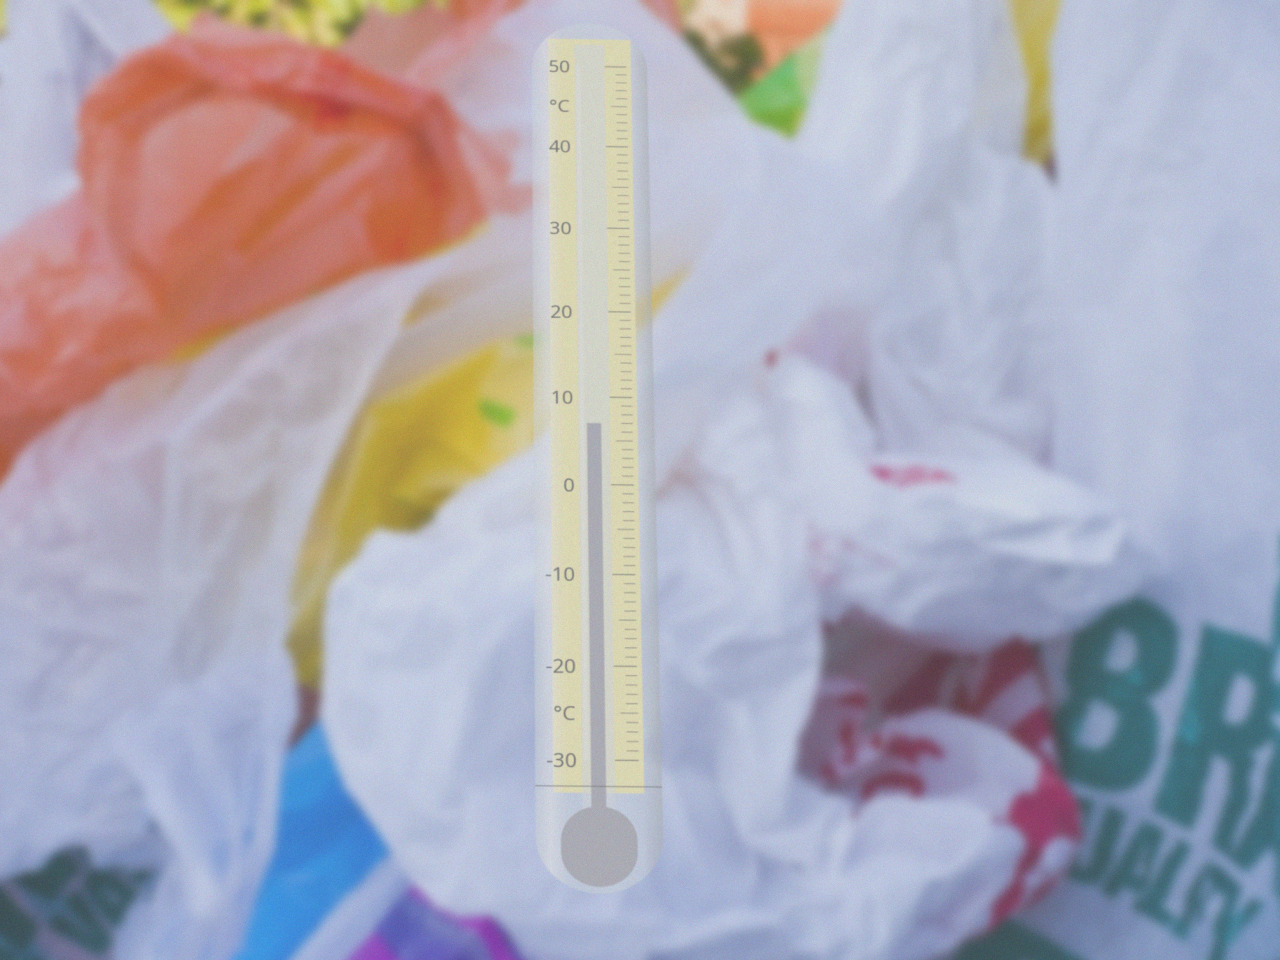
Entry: 7 °C
